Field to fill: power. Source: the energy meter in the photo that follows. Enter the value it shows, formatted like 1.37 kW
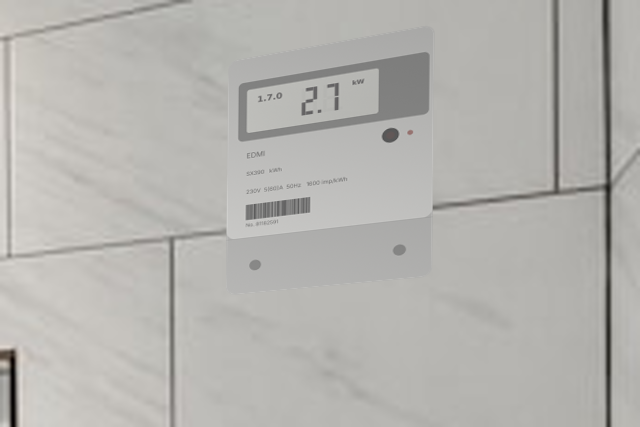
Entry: 2.7 kW
